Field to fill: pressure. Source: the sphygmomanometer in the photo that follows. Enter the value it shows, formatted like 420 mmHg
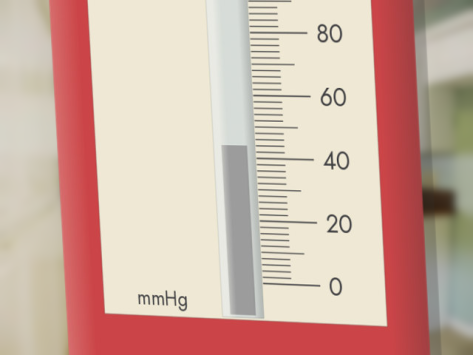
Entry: 44 mmHg
